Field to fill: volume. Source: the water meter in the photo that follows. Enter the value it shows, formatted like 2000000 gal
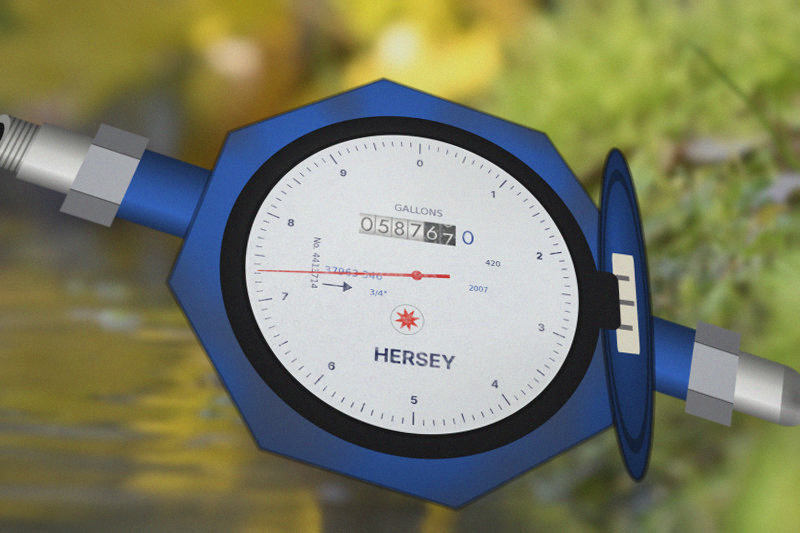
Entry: 587667.3 gal
